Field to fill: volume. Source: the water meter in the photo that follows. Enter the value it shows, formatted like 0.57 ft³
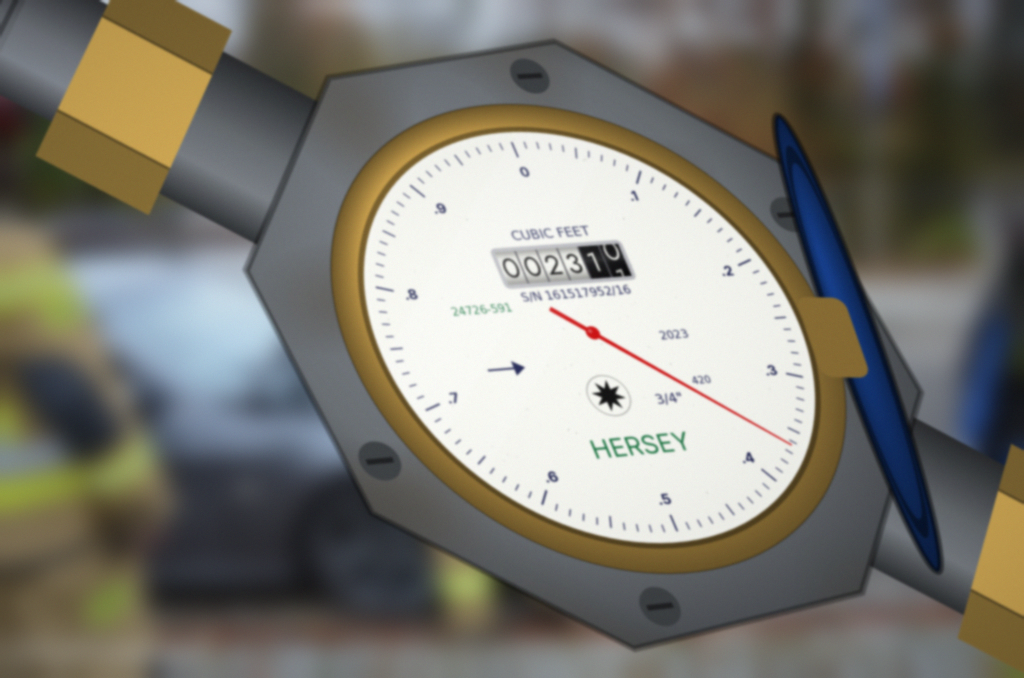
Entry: 2310.36 ft³
